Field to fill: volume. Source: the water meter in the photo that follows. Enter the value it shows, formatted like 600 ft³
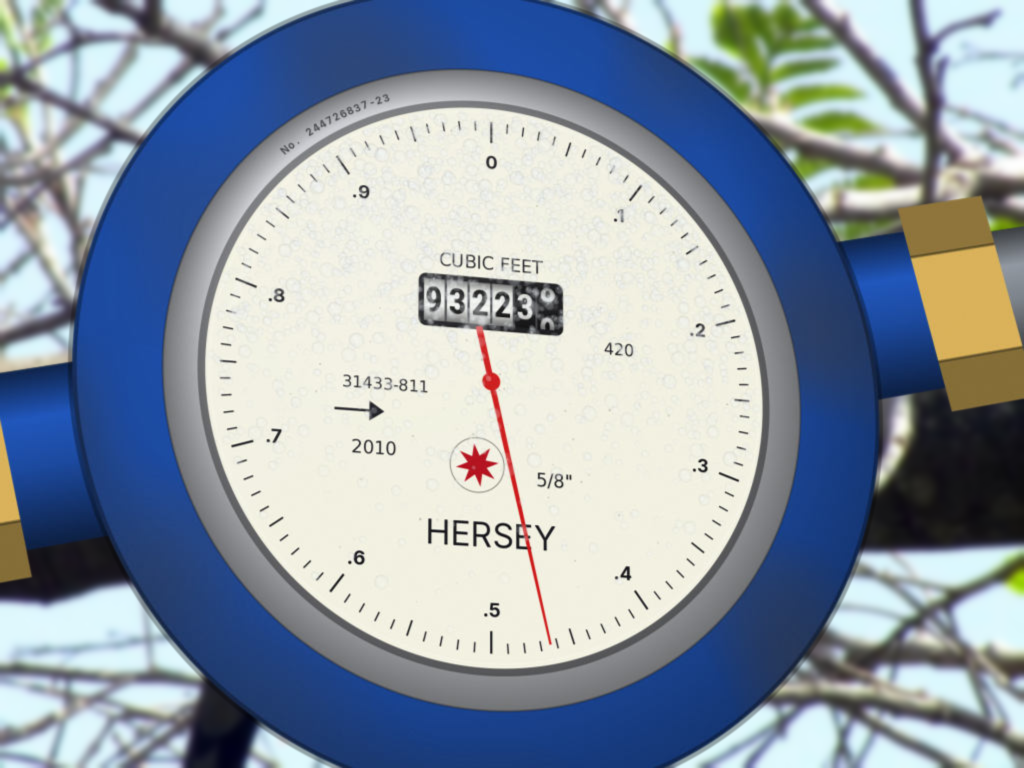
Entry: 932238.46 ft³
